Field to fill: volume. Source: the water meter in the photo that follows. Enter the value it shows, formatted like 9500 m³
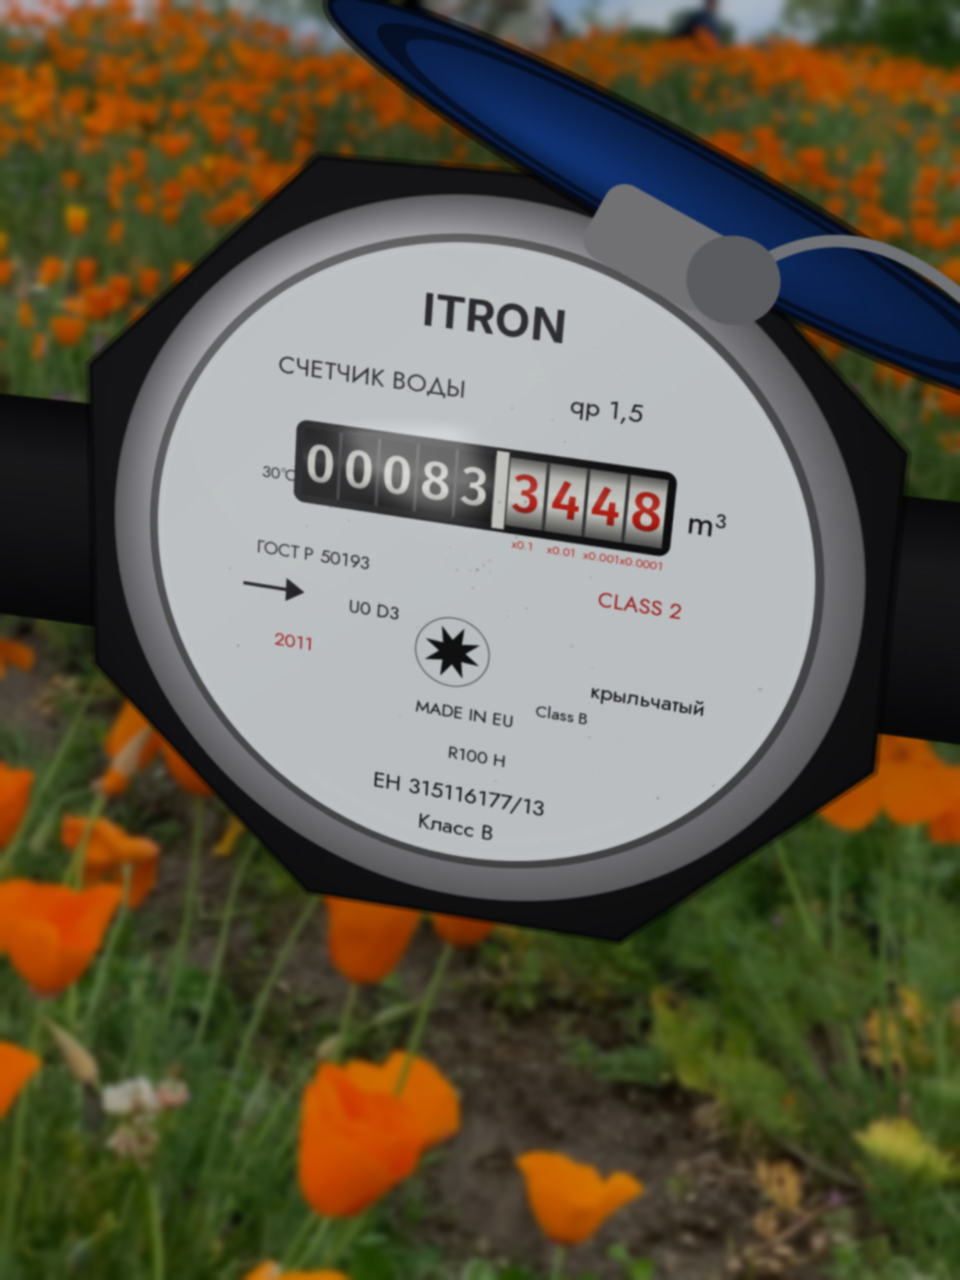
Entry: 83.3448 m³
